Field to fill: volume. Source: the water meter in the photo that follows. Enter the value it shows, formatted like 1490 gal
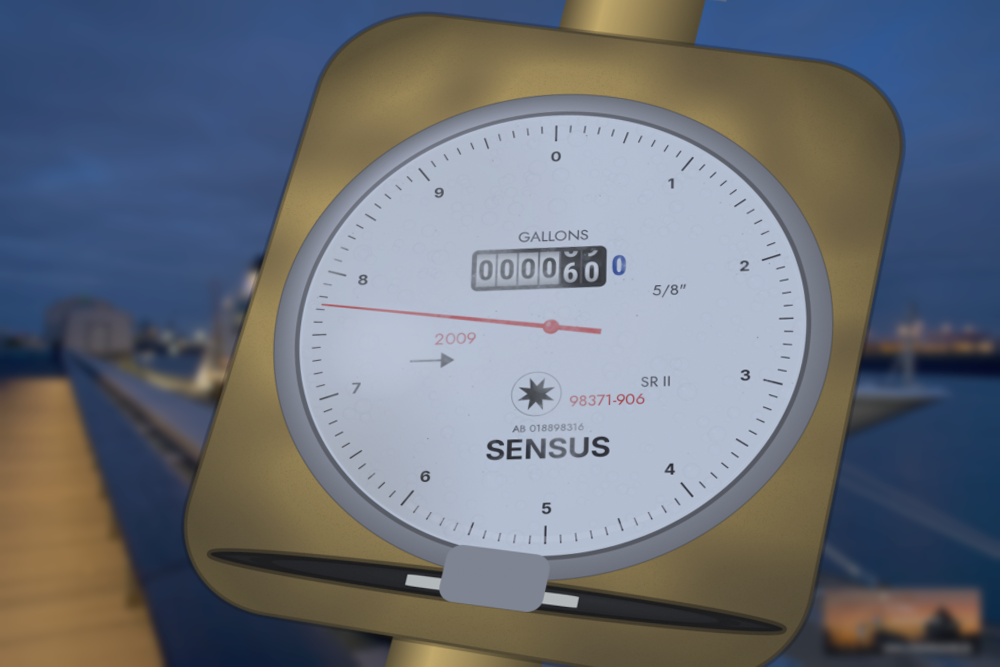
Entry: 597.7 gal
